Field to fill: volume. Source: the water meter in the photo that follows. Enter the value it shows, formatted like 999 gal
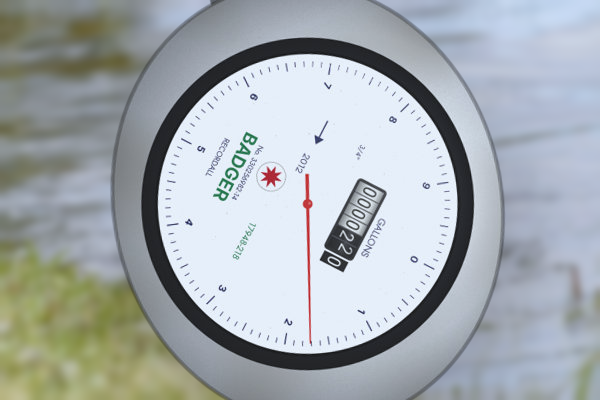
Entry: 221.7 gal
